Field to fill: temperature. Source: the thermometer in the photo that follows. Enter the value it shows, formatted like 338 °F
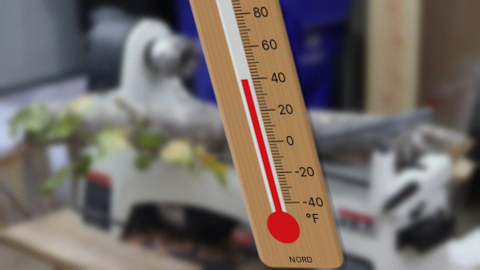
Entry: 40 °F
